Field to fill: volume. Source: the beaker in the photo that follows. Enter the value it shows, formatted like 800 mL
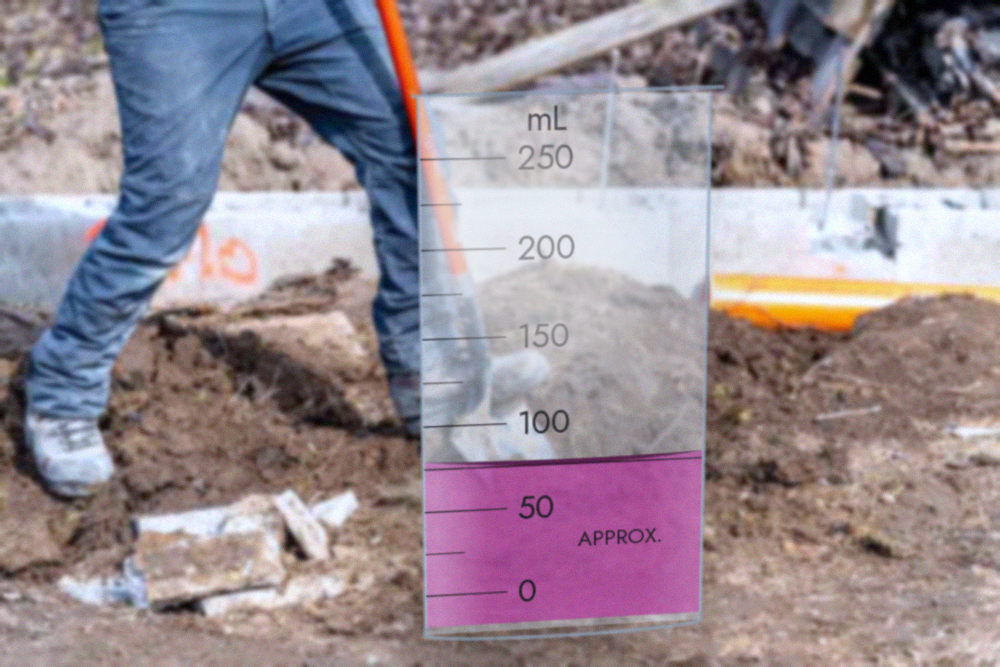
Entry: 75 mL
